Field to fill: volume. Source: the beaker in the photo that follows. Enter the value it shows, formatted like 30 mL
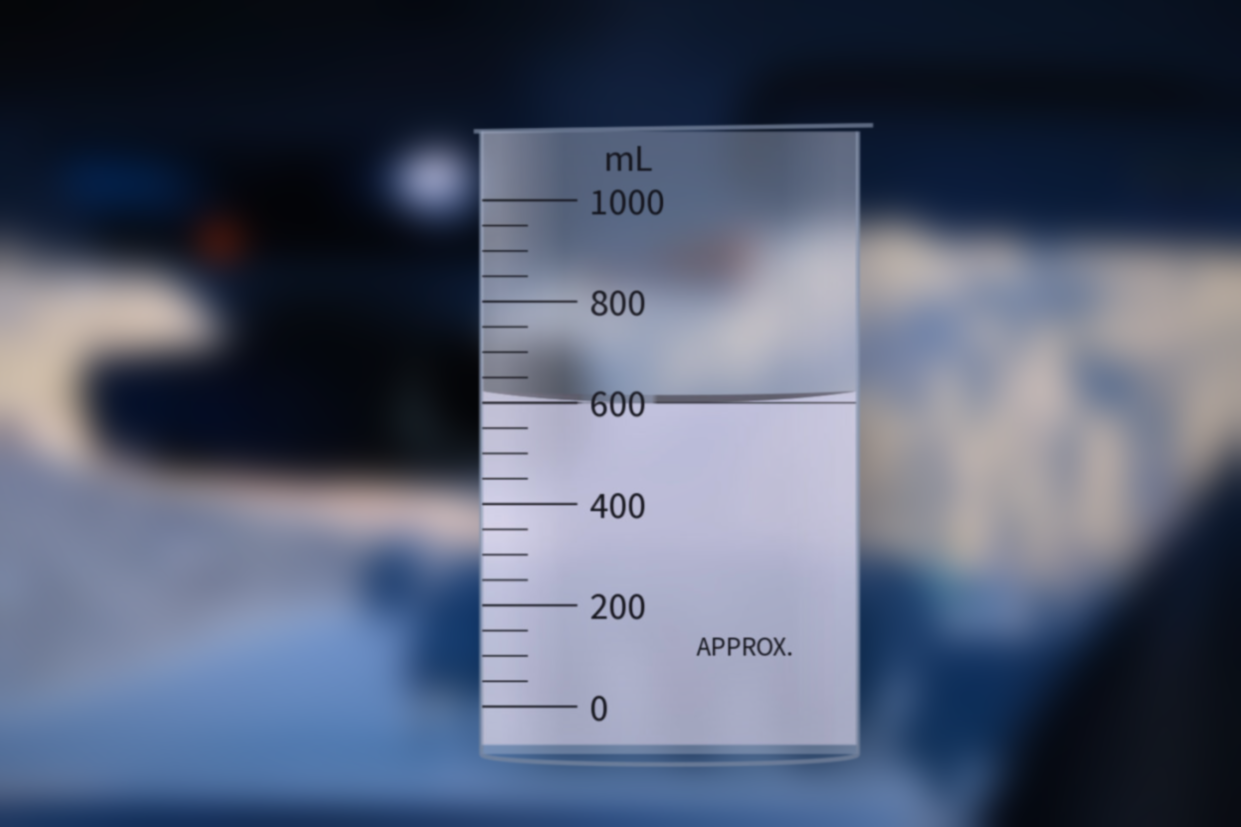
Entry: 600 mL
